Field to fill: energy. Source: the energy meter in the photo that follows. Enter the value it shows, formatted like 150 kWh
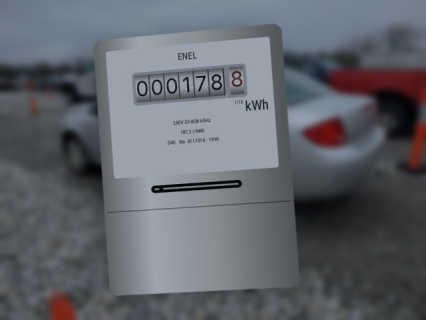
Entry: 178.8 kWh
